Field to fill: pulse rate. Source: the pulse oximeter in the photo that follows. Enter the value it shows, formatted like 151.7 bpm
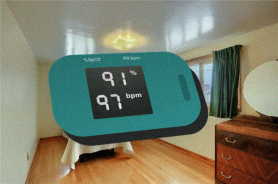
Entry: 97 bpm
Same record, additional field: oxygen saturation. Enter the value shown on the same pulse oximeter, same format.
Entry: 91 %
